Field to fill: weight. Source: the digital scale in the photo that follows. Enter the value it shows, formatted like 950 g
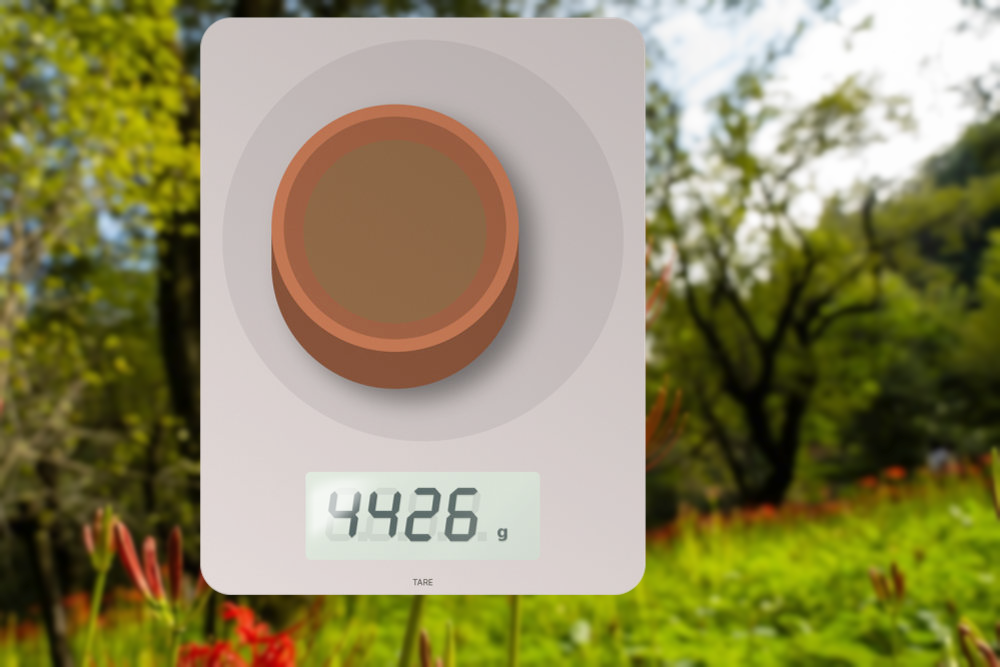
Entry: 4426 g
